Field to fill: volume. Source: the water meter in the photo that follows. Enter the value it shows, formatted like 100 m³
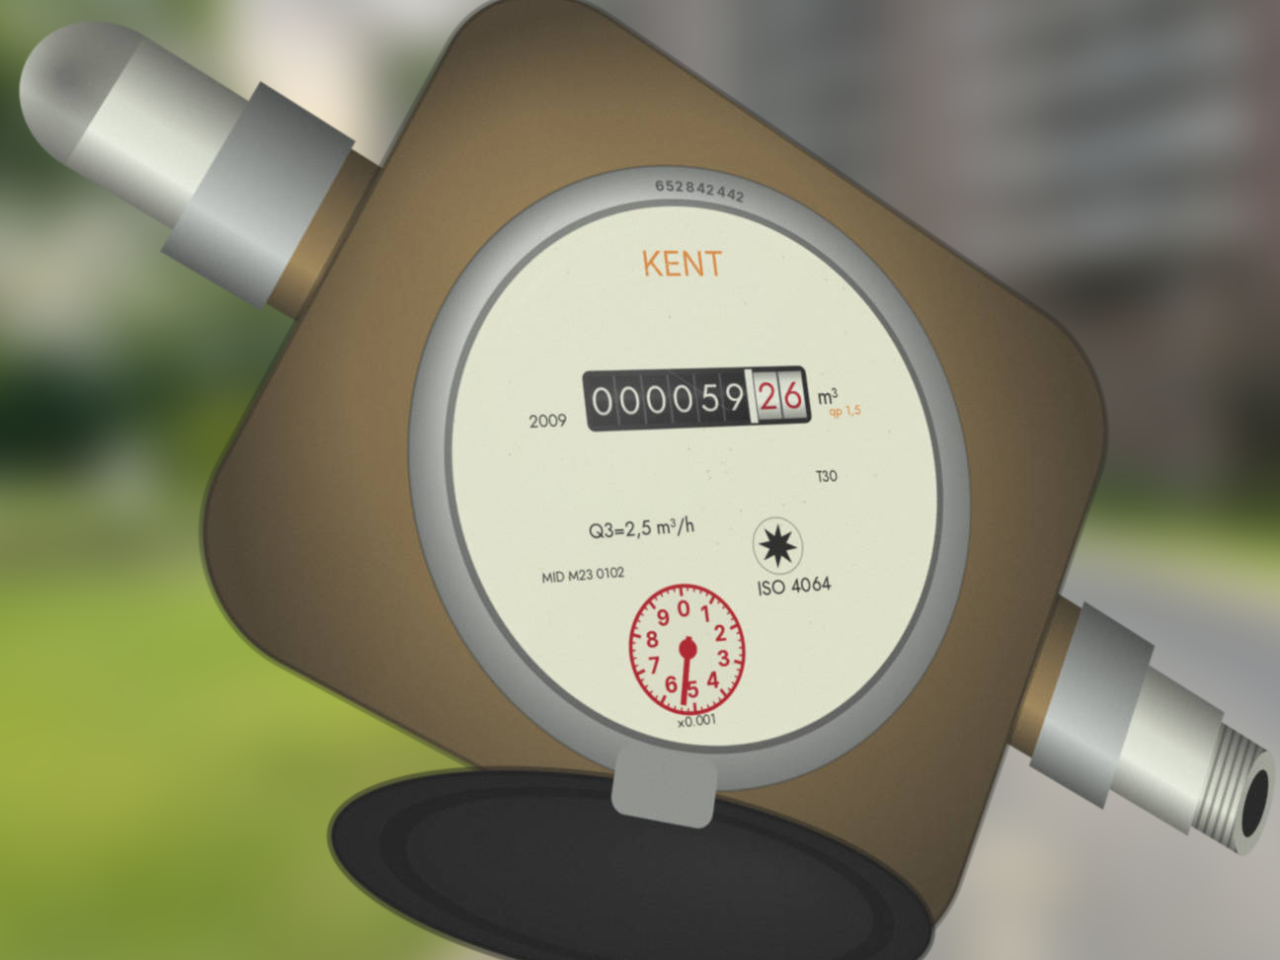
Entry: 59.265 m³
